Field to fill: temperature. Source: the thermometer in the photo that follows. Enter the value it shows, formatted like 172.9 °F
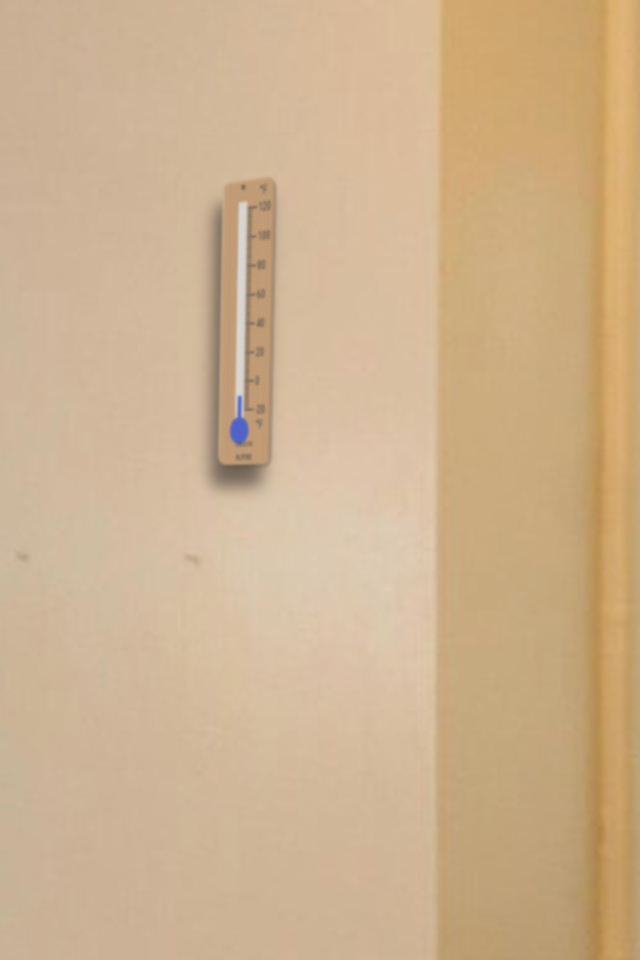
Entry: -10 °F
